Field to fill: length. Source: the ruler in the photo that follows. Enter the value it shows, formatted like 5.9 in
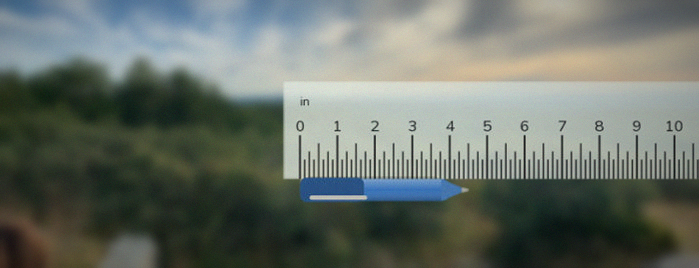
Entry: 4.5 in
